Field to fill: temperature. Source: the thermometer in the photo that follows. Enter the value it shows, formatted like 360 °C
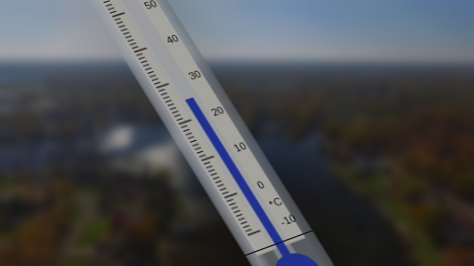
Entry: 25 °C
